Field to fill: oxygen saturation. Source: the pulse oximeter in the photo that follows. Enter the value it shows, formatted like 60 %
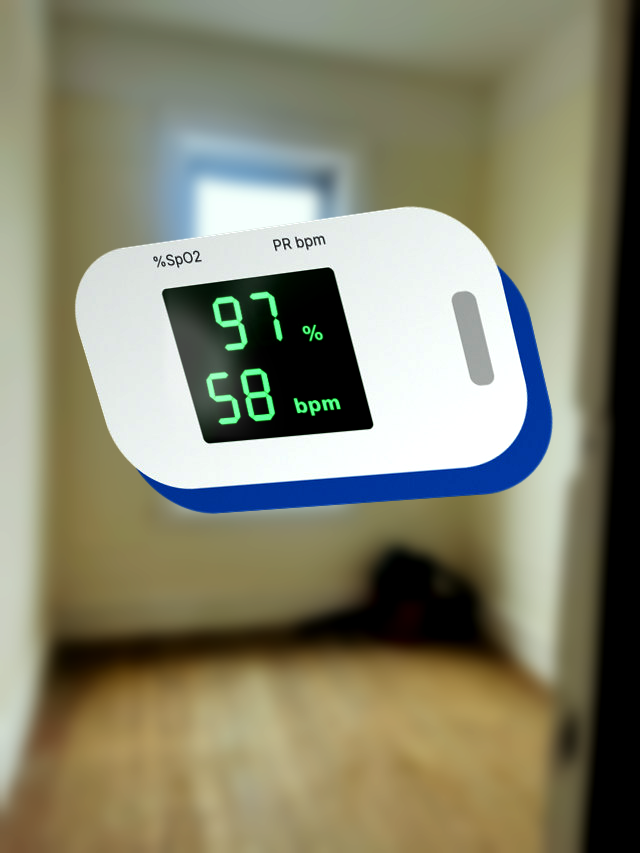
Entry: 97 %
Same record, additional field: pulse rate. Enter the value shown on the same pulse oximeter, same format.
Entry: 58 bpm
